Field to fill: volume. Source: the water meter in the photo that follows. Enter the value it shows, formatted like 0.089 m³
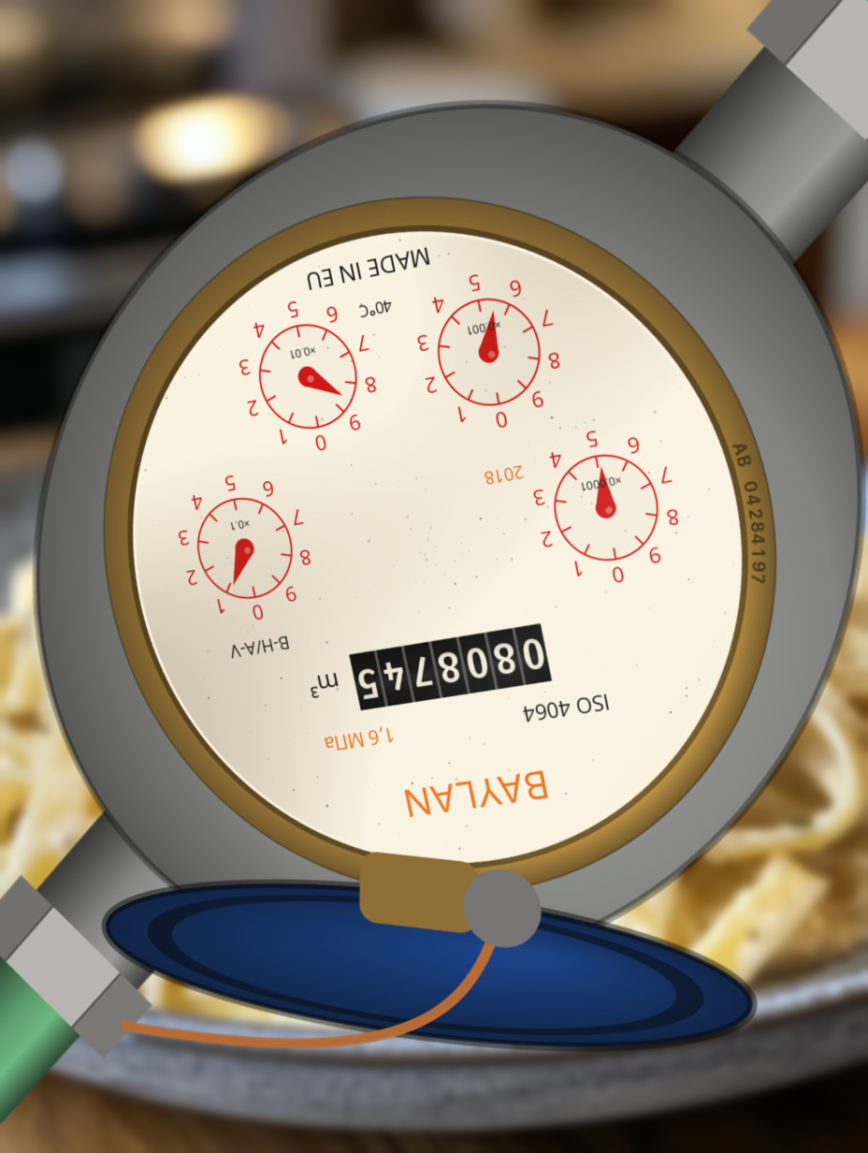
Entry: 808745.0855 m³
